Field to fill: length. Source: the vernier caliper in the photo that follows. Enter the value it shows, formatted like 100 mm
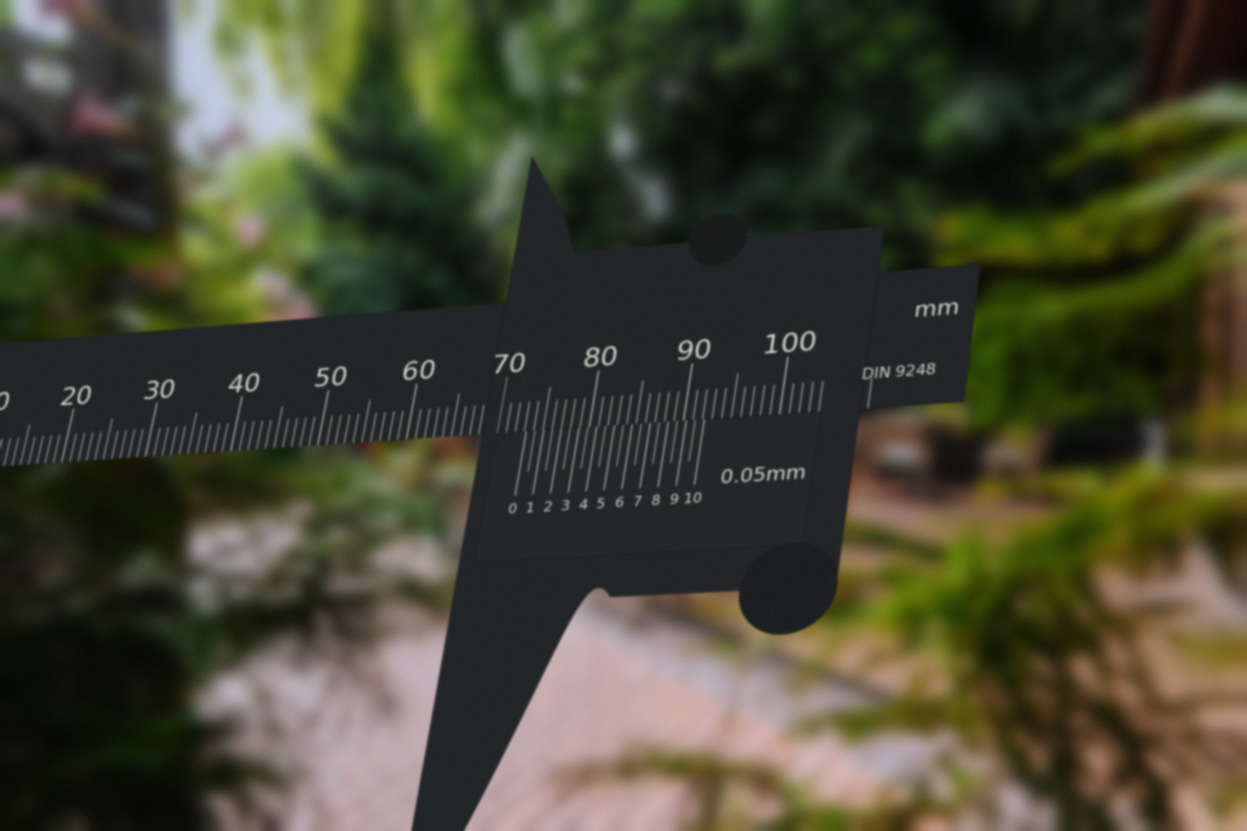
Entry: 73.2 mm
